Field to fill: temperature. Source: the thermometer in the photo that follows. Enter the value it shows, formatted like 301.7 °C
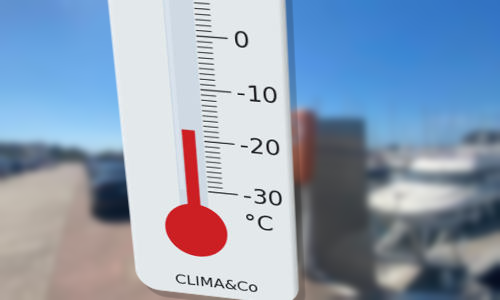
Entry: -18 °C
